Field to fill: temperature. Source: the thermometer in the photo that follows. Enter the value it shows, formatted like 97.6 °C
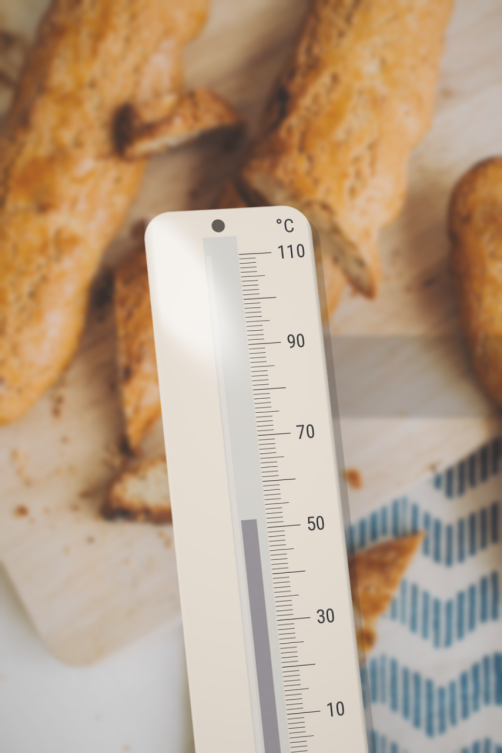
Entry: 52 °C
